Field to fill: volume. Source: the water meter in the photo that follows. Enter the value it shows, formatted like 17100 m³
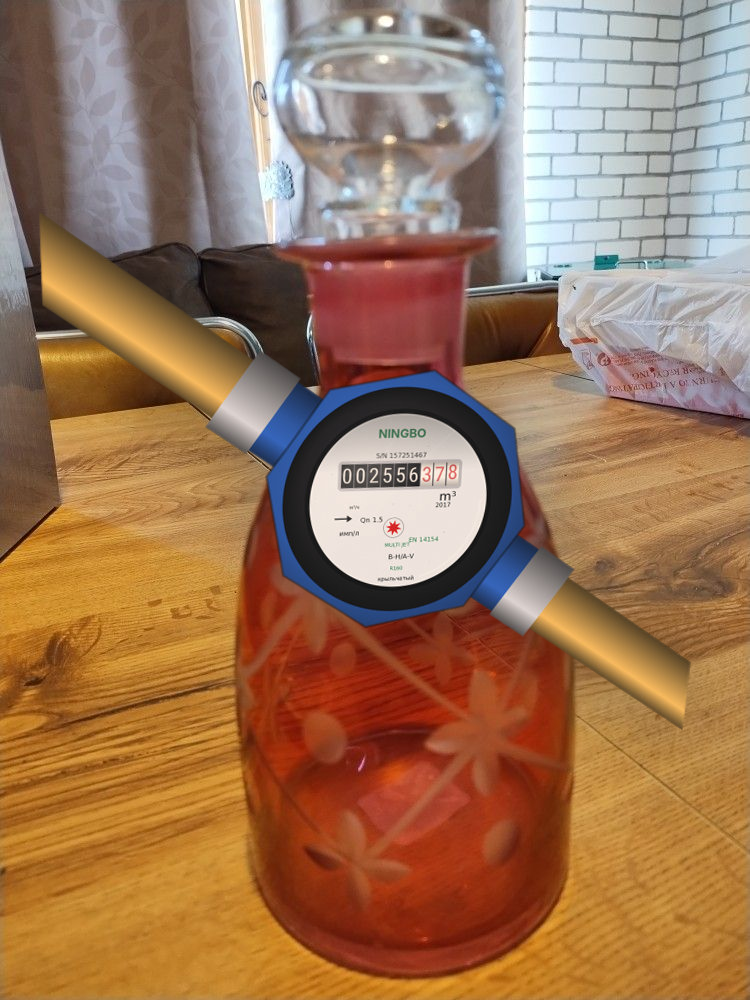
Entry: 2556.378 m³
